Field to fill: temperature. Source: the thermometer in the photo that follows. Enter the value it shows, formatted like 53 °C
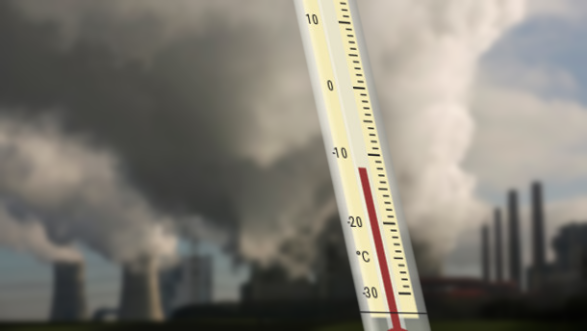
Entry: -12 °C
